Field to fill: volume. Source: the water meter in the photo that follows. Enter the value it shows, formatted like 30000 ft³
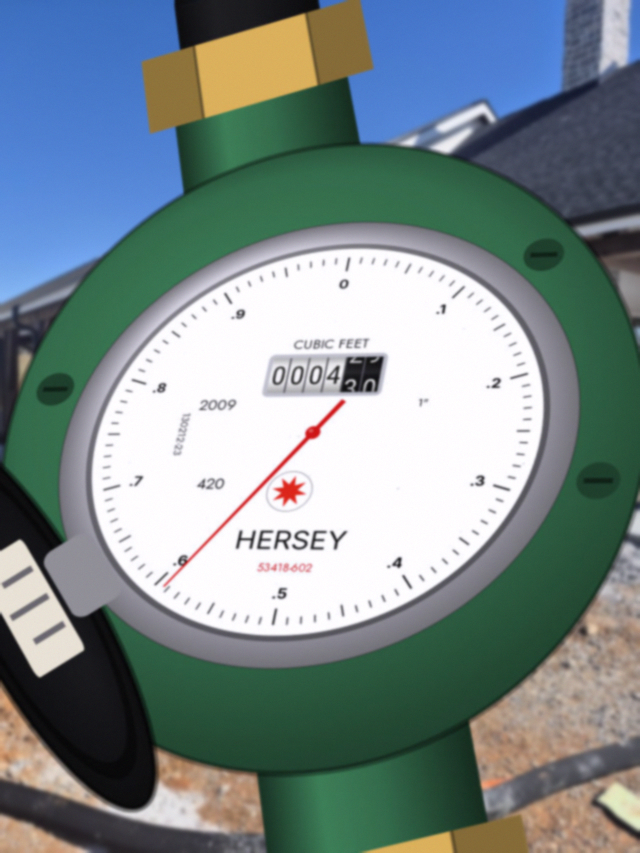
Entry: 429.59 ft³
